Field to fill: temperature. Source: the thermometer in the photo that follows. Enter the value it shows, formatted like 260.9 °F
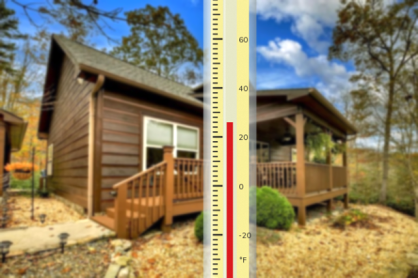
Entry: 26 °F
